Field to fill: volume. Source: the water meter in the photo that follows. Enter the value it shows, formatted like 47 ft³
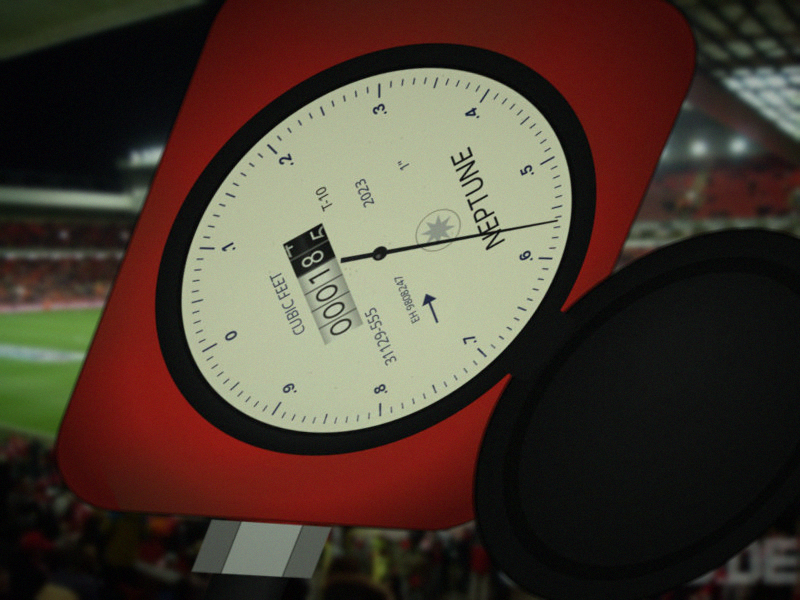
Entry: 184.56 ft³
